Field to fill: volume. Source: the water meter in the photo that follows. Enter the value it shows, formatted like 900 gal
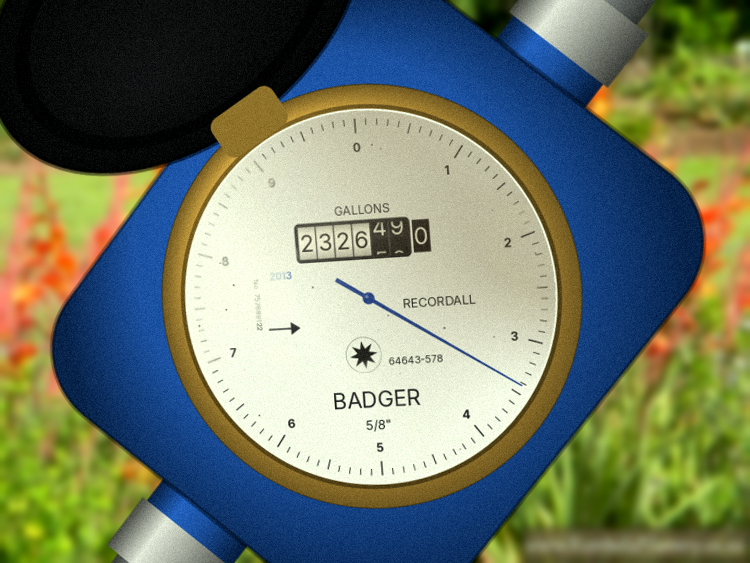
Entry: 2326493.4 gal
